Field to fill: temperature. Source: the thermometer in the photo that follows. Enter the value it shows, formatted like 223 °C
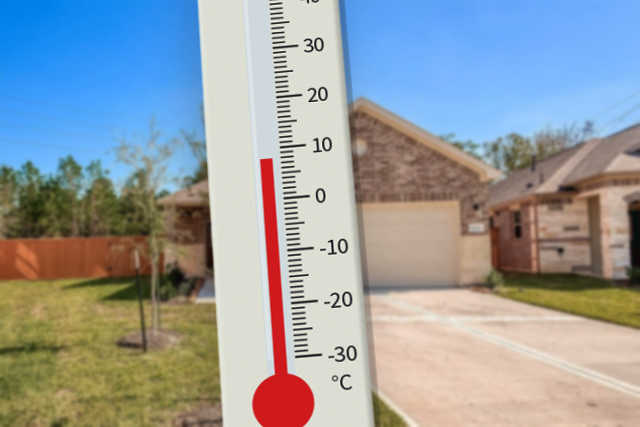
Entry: 8 °C
